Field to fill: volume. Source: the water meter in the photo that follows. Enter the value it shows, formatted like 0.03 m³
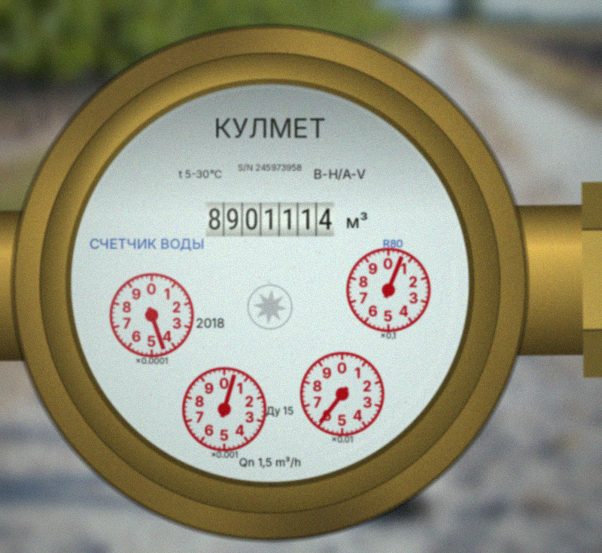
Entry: 8901114.0604 m³
